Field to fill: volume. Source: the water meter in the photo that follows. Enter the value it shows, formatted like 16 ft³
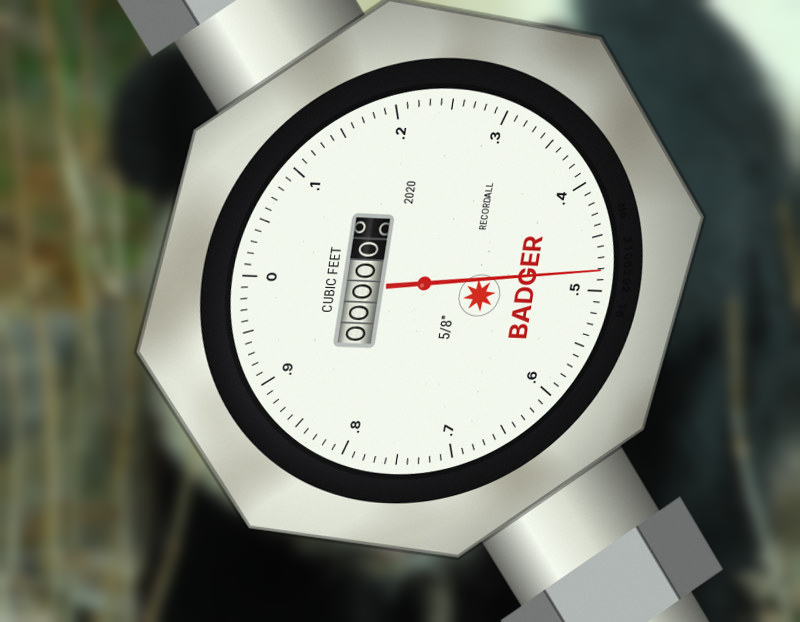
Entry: 8.48 ft³
